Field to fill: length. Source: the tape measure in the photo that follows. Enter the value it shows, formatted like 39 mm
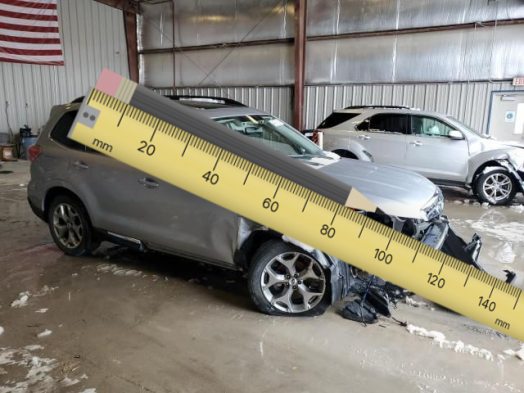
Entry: 95 mm
